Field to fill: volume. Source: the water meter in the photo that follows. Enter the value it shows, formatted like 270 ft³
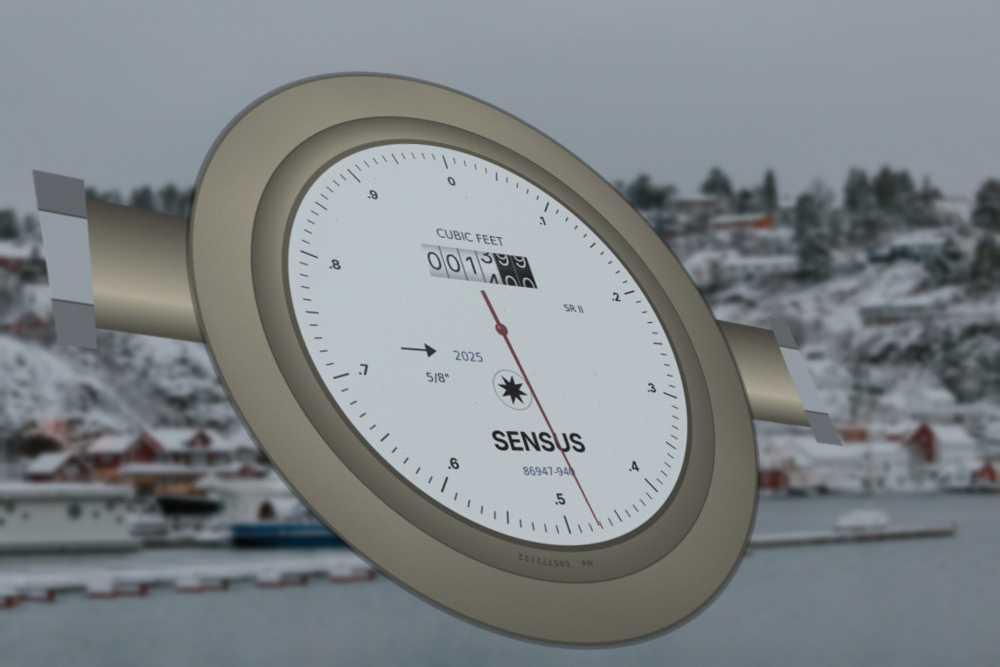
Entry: 1399.47 ft³
